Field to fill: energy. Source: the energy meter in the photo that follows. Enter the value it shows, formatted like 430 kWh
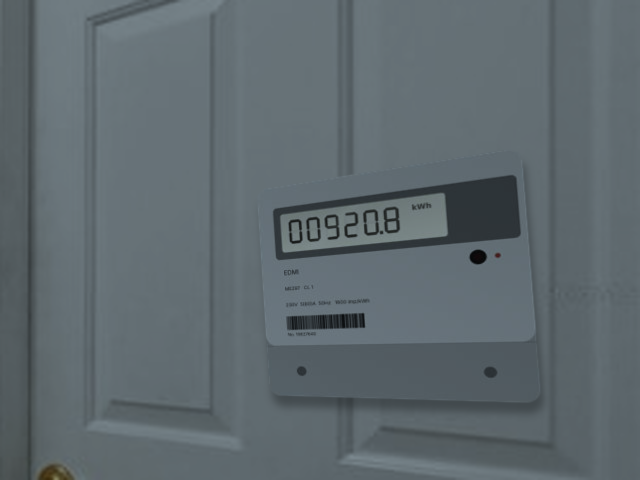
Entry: 920.8 kWh
